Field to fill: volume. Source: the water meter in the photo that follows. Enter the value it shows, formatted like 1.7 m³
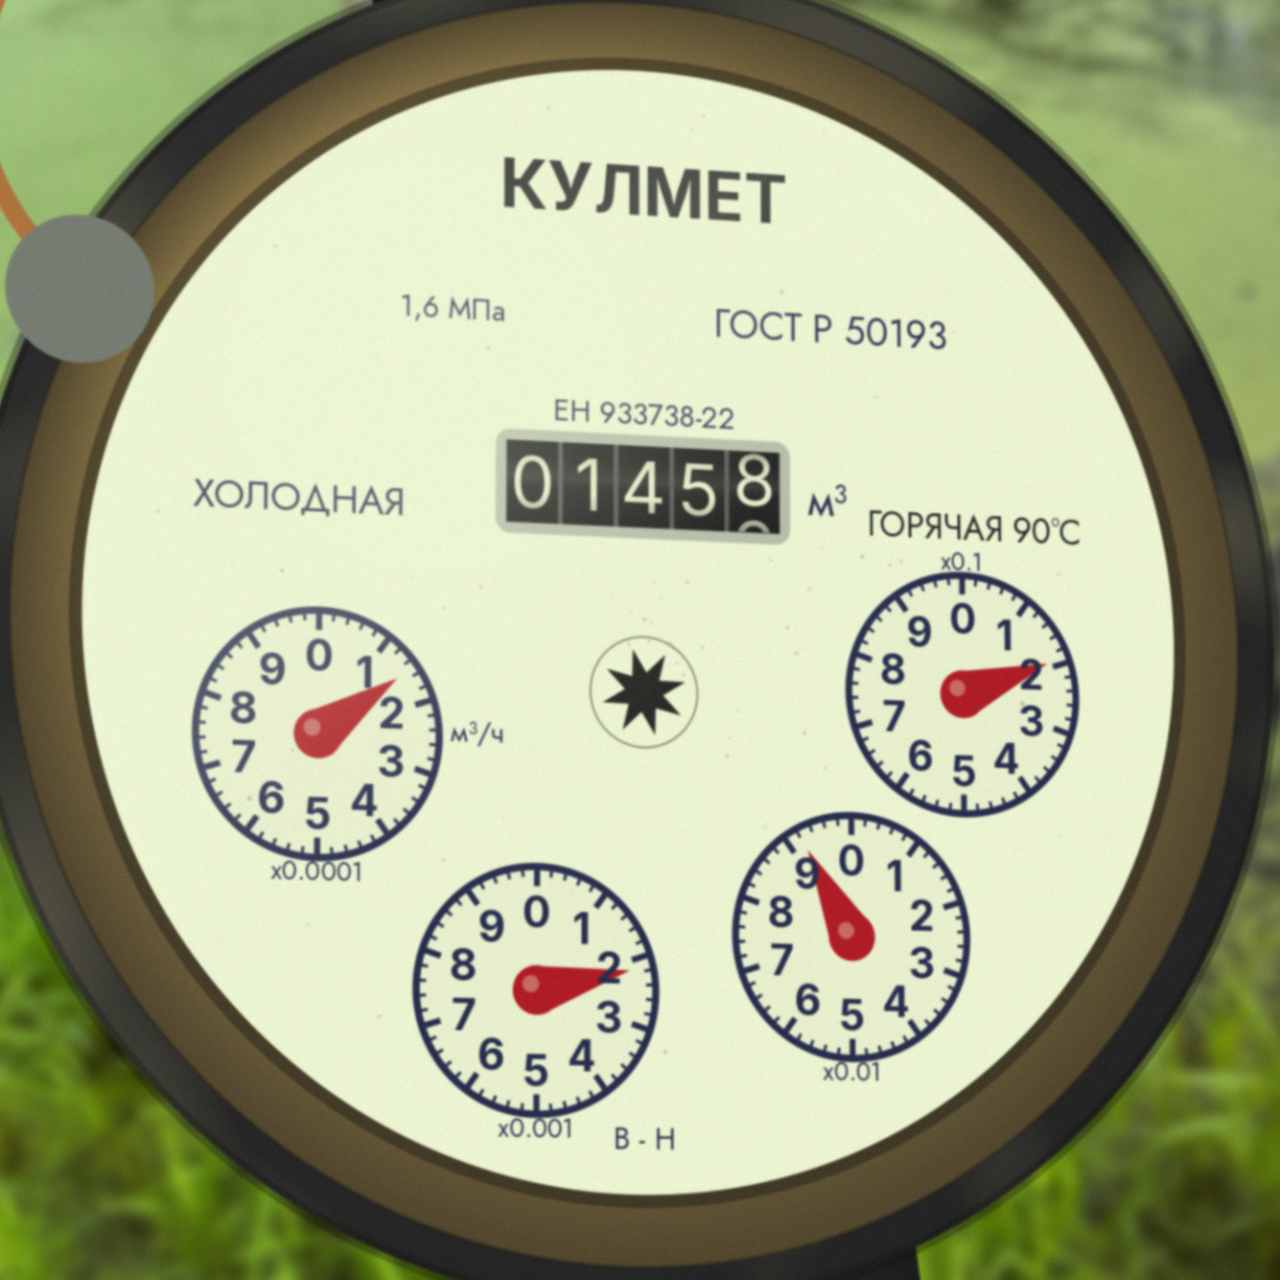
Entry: 1458.1921 m³
